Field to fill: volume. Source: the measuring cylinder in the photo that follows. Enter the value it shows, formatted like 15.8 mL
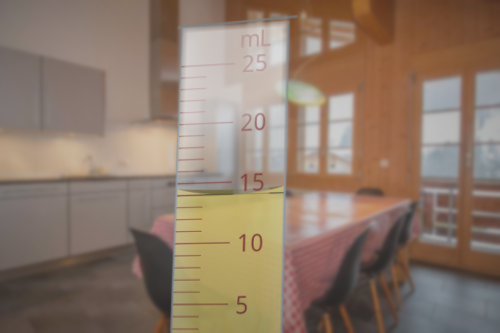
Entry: 14 mL
